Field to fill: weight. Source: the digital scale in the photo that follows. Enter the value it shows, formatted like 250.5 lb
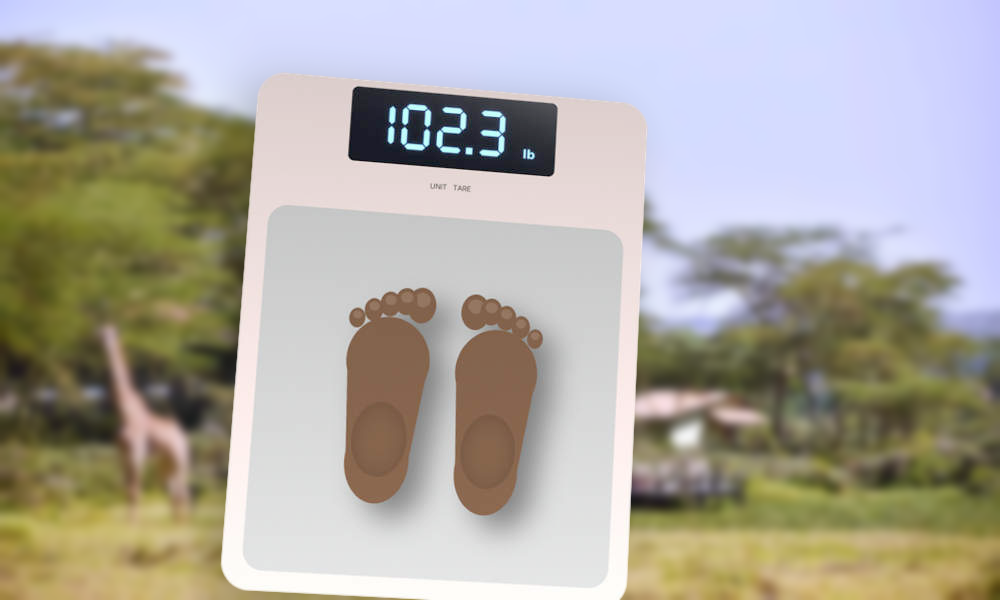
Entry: 102.3 lb
